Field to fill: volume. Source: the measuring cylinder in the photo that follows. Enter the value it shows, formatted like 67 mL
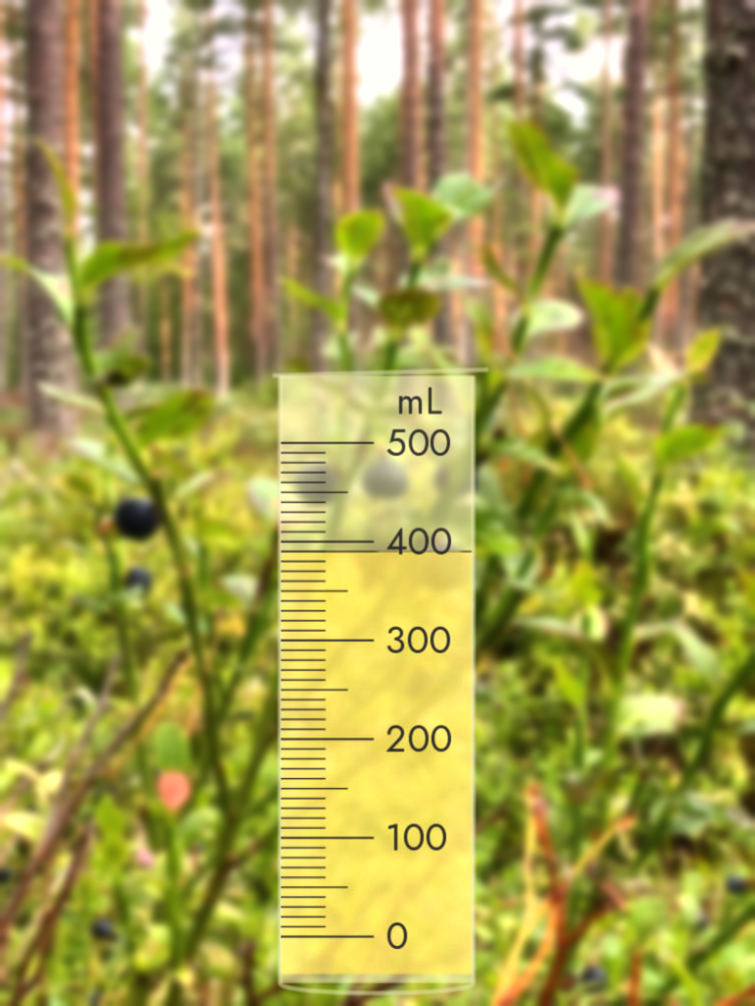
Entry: 390 mL
